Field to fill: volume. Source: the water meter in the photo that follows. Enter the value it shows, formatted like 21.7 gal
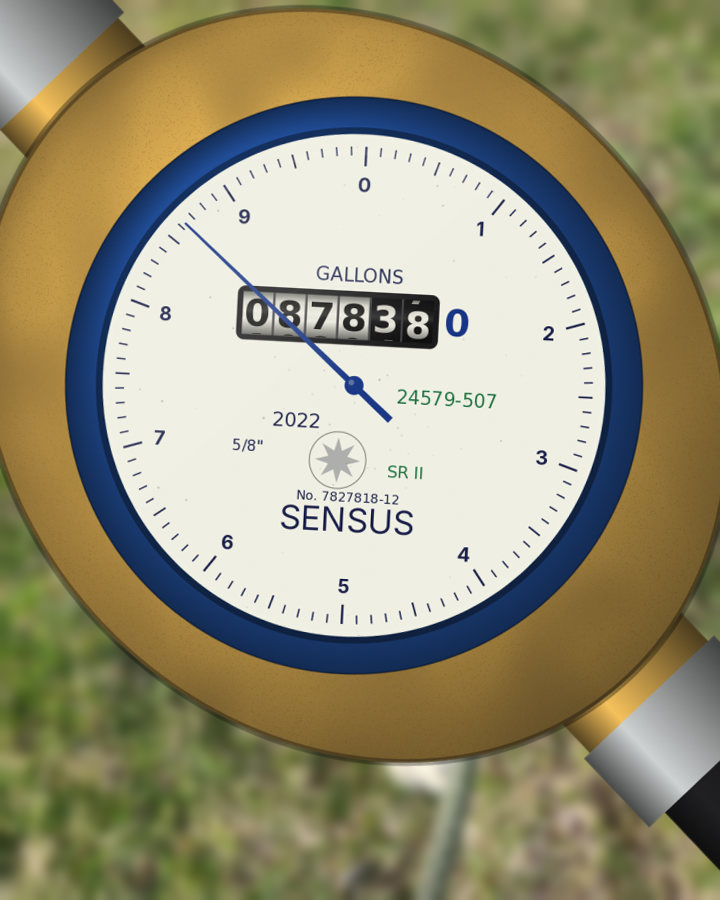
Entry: 878378.6 gal
